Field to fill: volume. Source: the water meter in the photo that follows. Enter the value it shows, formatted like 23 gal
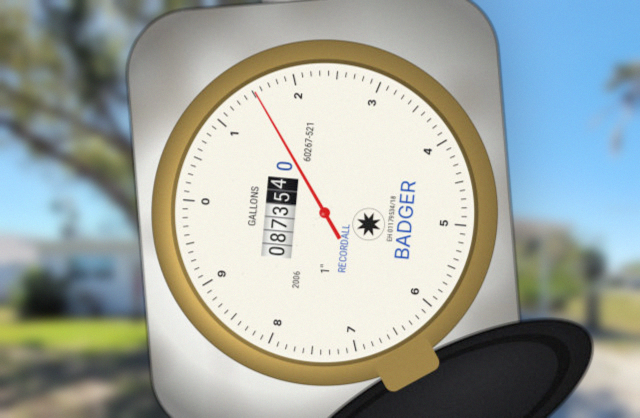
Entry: 873541.5 gal
